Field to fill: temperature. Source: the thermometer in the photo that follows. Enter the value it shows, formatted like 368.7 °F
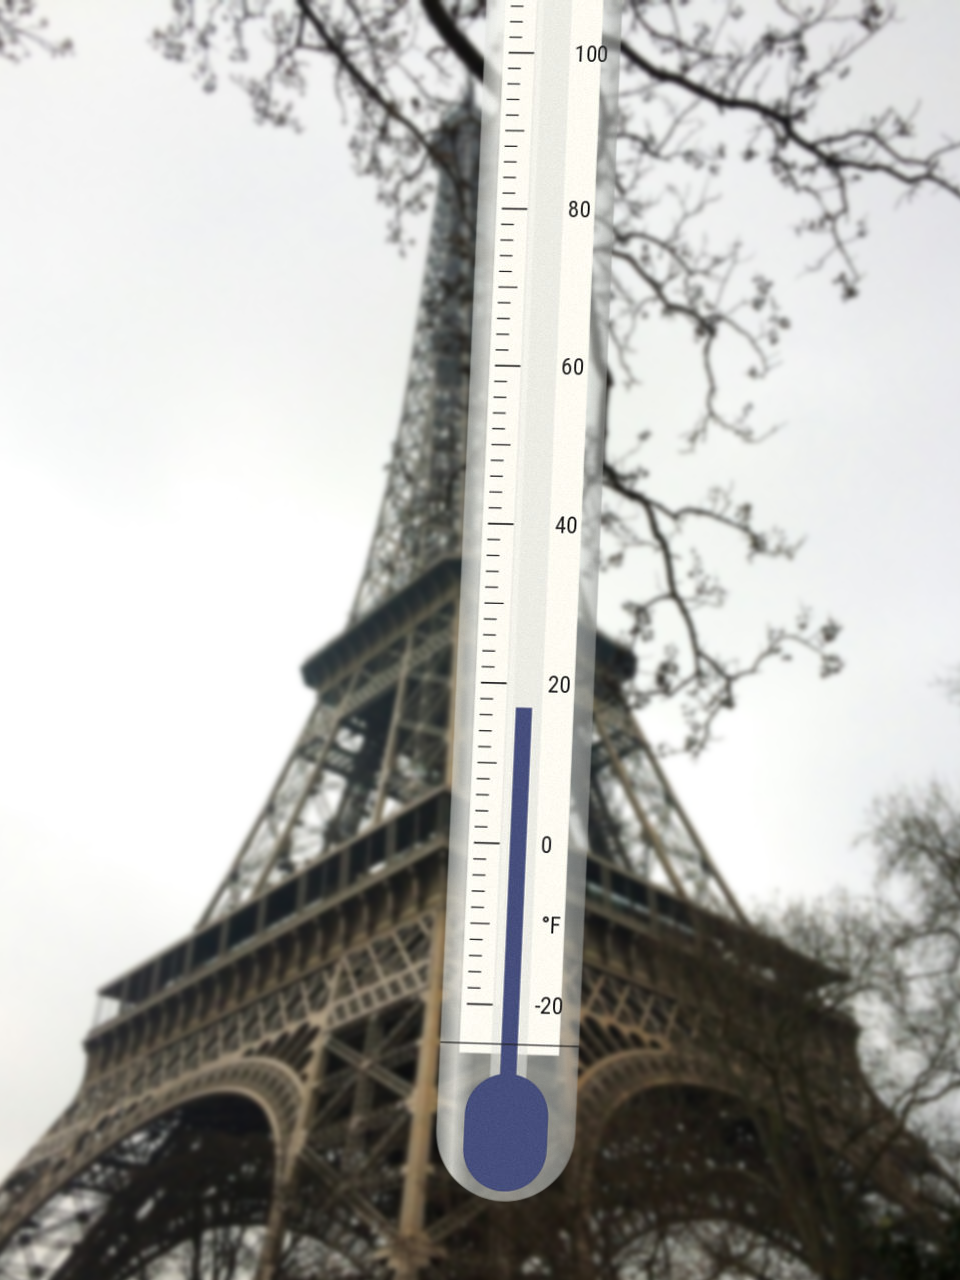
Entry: 17 °F
